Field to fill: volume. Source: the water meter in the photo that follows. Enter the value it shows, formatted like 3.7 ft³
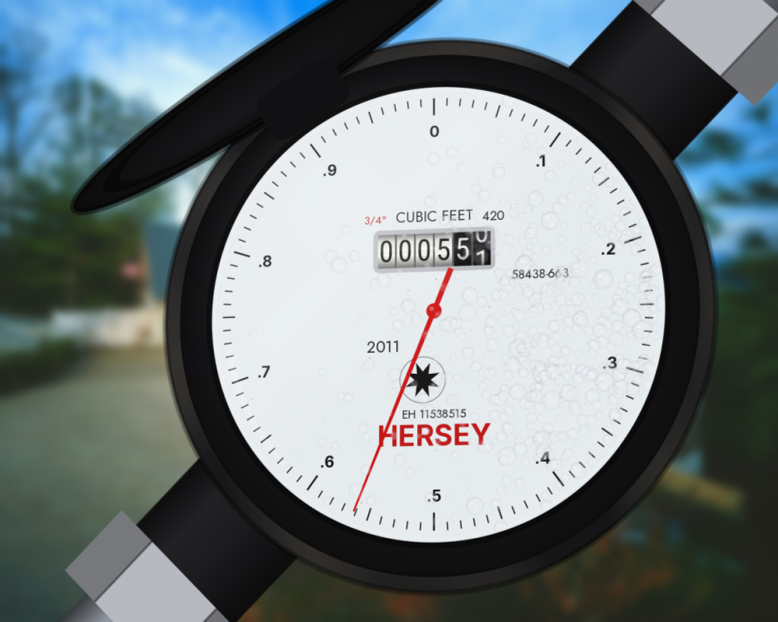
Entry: 550.56 ft³
